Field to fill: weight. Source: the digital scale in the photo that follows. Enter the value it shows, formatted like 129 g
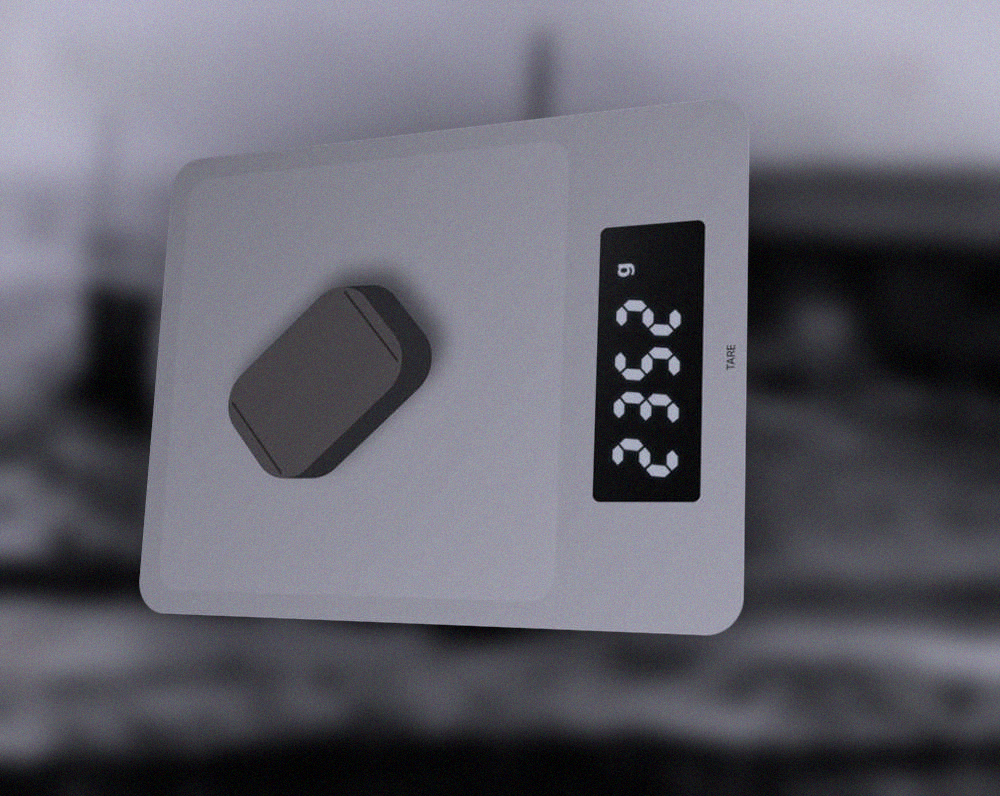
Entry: 2352 g
